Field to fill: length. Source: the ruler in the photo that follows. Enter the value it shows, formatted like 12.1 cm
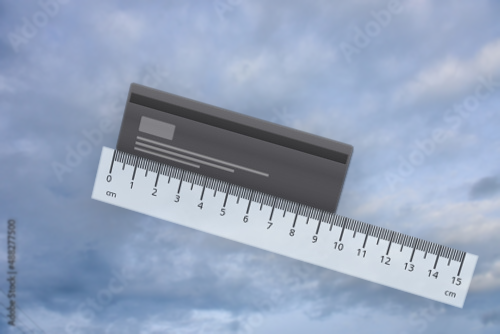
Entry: 9.5 cm
